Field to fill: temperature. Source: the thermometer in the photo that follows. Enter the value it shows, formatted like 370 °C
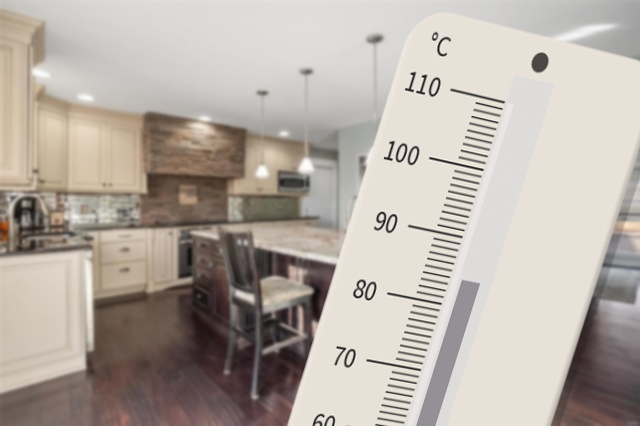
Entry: 84 °C
